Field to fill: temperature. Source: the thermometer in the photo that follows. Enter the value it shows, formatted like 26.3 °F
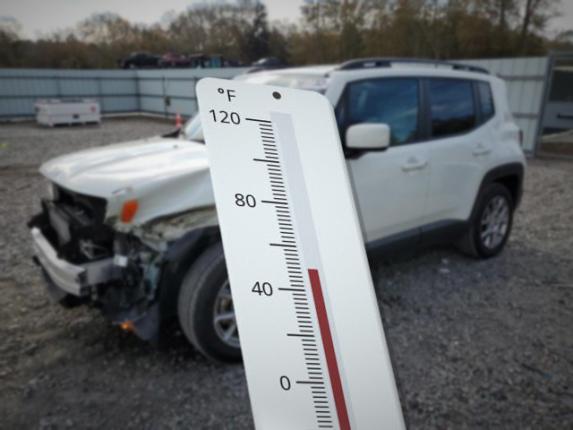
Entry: 50 °F
